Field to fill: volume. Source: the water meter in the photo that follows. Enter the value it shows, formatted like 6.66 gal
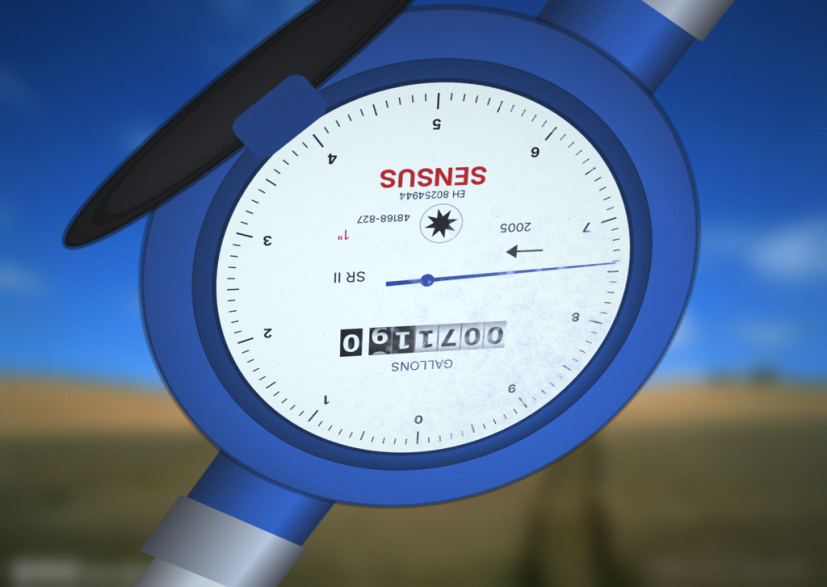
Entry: 71187.4 gal
